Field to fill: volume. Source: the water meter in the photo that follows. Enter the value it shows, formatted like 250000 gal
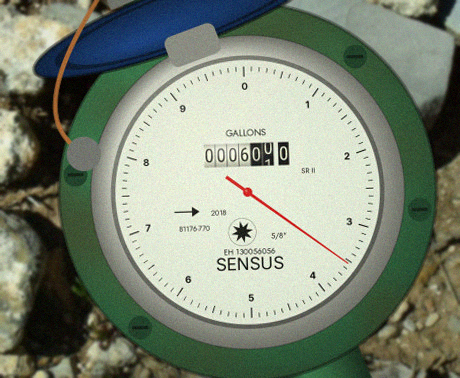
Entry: 6003.5 gal
